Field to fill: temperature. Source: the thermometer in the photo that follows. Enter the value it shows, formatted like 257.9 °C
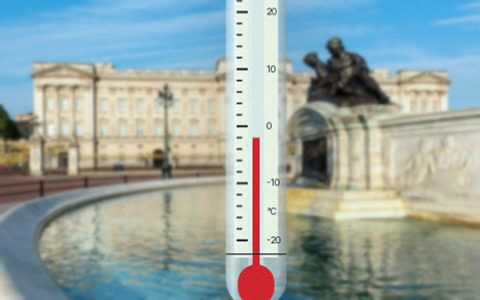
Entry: -2 °C
